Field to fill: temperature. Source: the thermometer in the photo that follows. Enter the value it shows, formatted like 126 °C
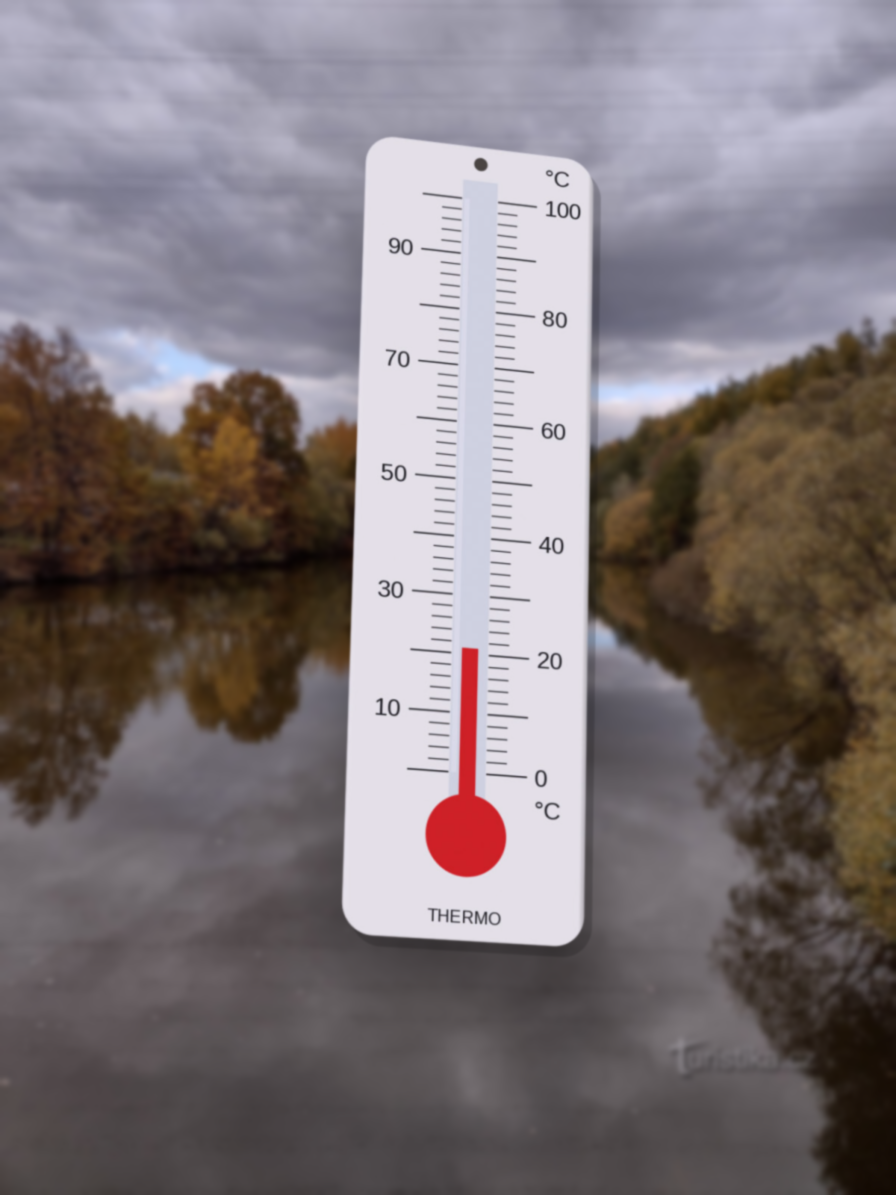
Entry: 21 °C
